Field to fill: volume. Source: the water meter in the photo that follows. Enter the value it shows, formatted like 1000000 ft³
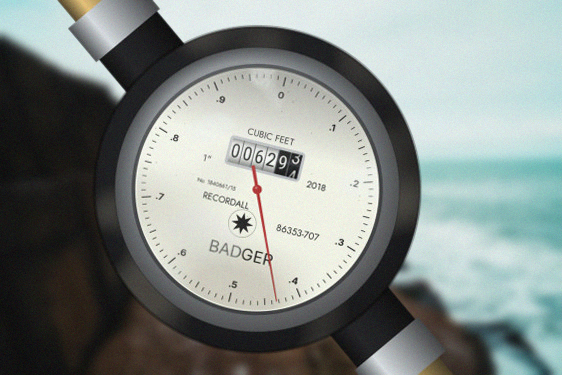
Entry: 6293.43 ft³
